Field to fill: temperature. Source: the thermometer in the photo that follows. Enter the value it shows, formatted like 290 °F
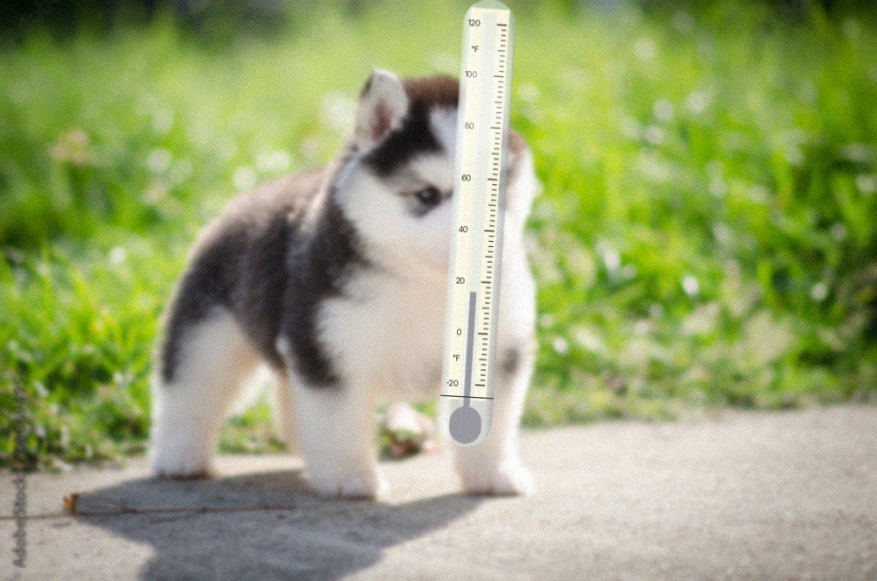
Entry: 16 °F
